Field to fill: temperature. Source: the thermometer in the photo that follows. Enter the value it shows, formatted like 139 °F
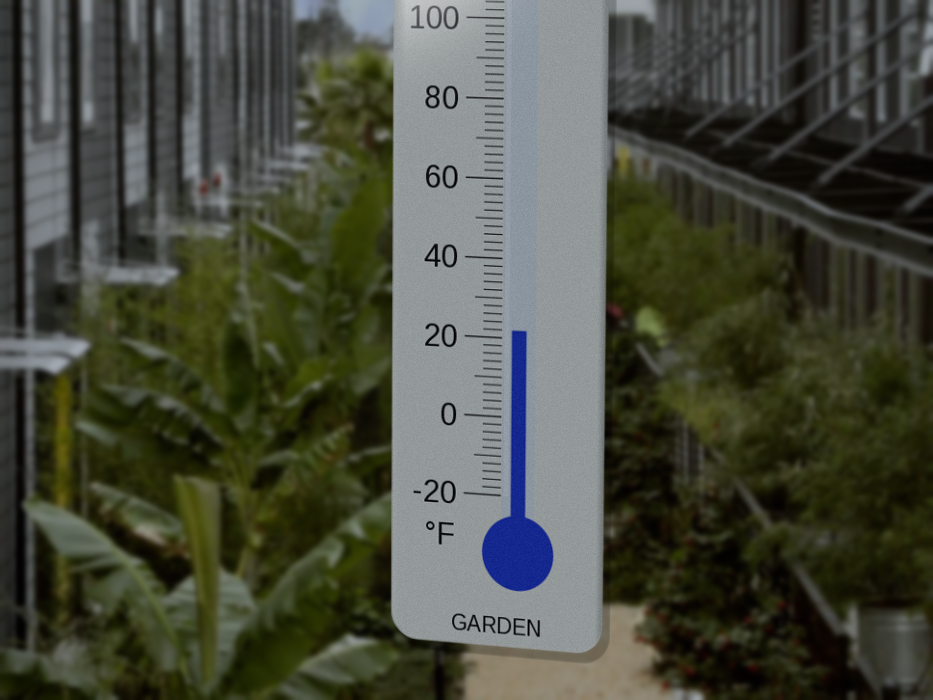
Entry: 22 °F
